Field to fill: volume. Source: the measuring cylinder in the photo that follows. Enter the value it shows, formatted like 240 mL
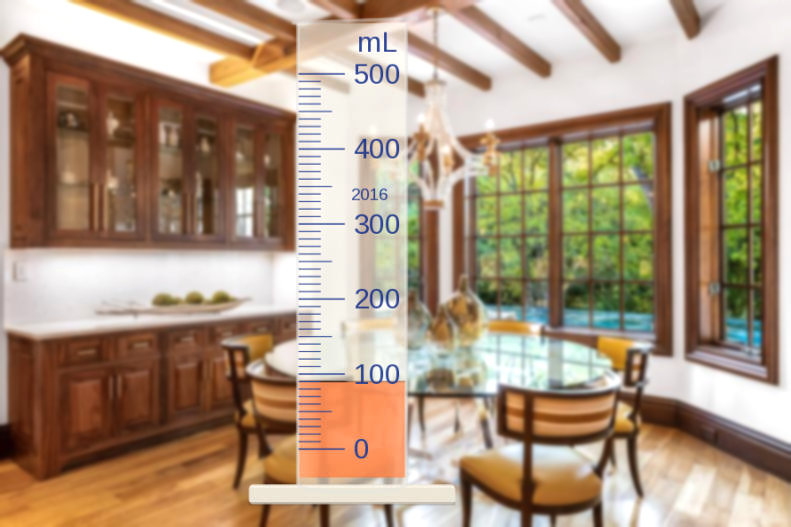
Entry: 90 mL
